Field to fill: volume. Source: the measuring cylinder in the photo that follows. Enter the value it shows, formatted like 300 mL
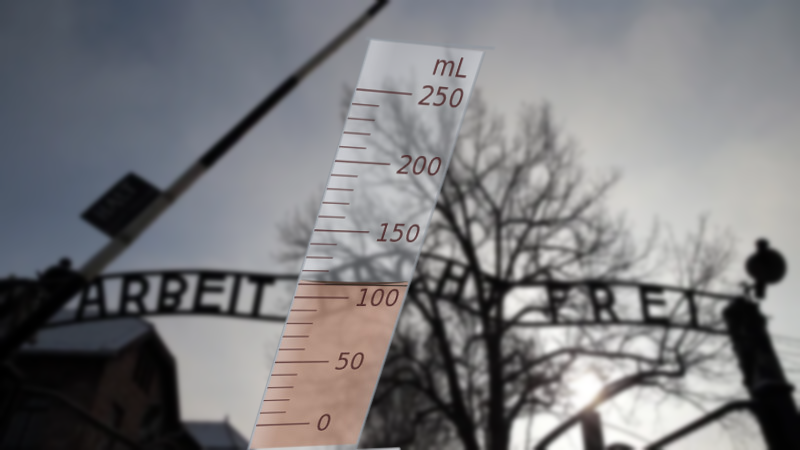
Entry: 110 mL
